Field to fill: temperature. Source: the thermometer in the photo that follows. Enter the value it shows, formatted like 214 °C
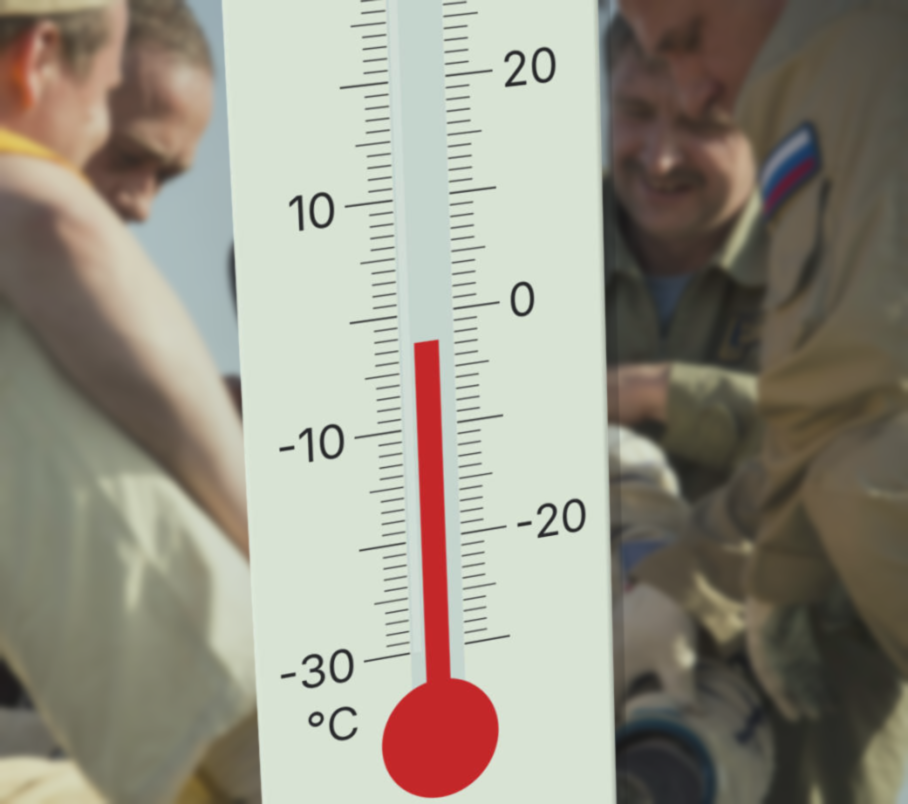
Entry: -2.5 °C
